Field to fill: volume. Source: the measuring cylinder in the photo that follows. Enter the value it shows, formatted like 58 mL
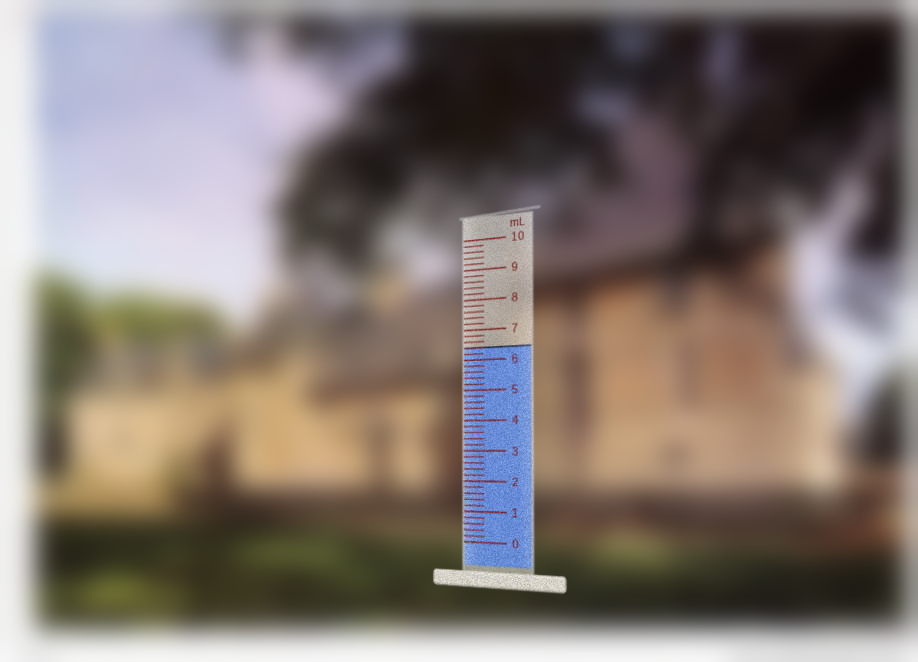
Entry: 6.4 mL
